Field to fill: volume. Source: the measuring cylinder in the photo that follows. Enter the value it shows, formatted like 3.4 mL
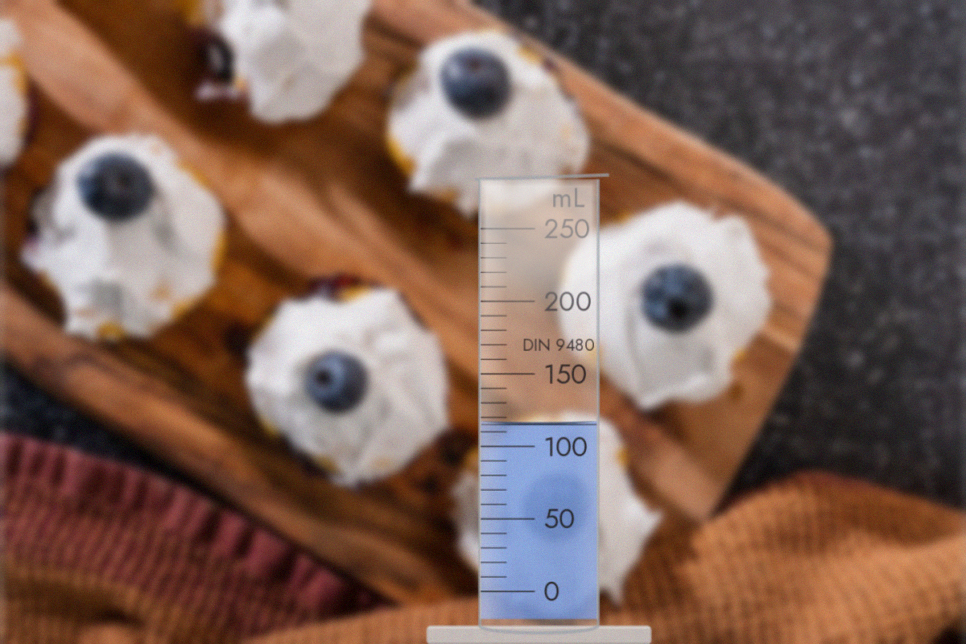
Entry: 115 mL
